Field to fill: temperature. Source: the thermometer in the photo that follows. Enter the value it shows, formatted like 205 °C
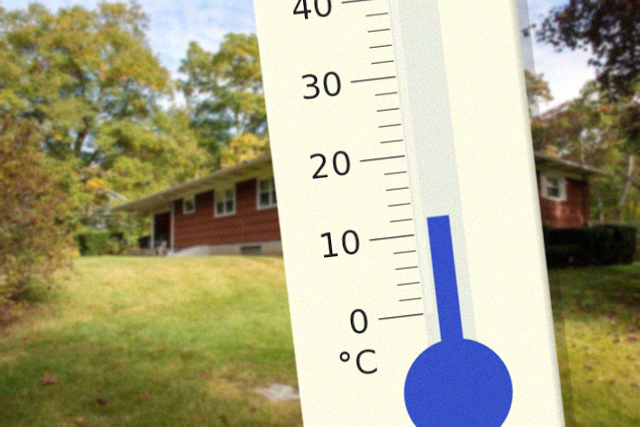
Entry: 12 °C
